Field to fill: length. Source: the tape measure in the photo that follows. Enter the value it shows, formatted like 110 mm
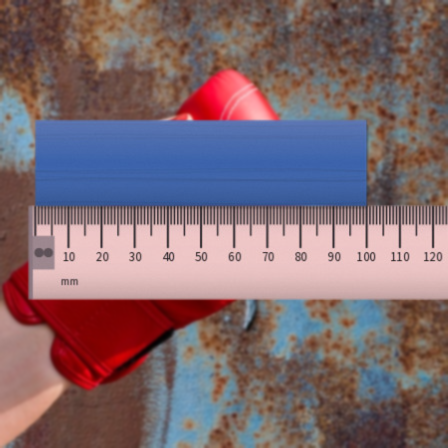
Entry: 100 mm
